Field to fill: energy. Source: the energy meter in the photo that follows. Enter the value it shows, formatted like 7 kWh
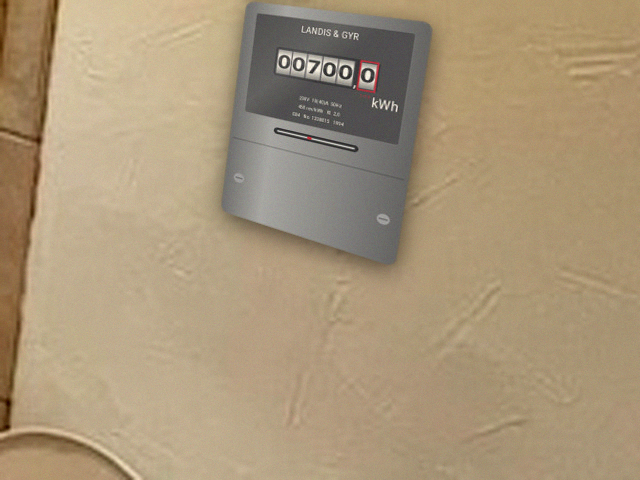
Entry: 700.0 kWh
